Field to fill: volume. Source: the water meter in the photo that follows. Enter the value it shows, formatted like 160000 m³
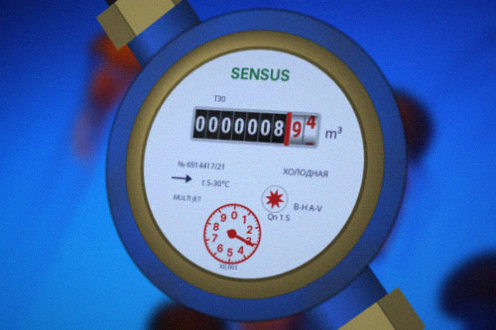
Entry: 8.943 m³
